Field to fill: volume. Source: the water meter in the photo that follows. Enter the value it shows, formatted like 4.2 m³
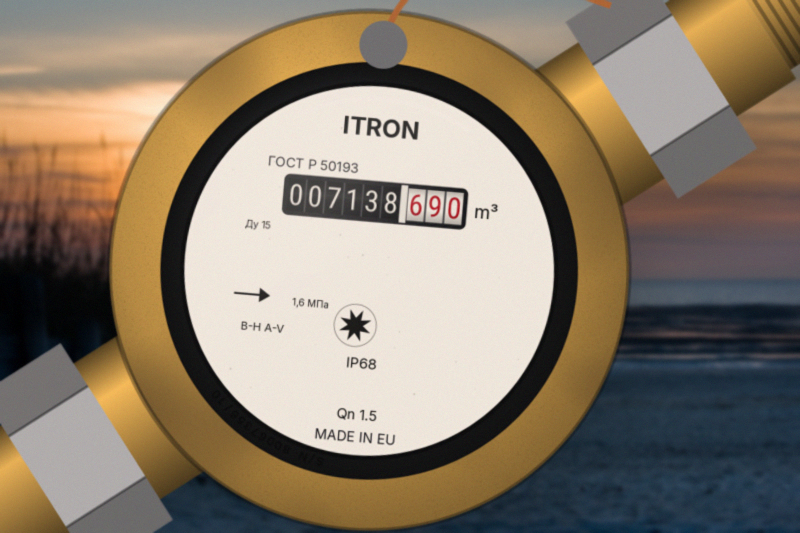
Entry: 7138.690 m³
